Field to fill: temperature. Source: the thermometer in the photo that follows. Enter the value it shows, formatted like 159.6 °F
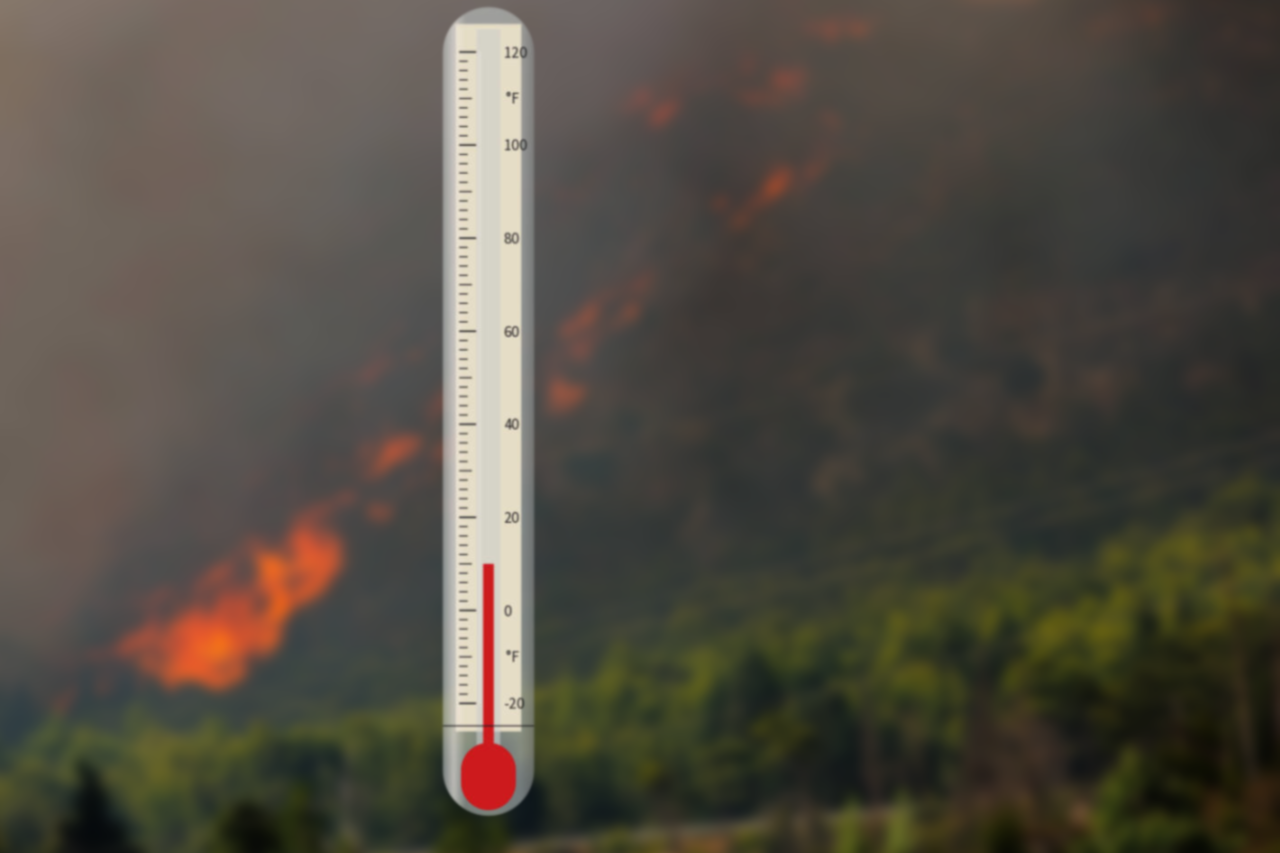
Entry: 10 °F
